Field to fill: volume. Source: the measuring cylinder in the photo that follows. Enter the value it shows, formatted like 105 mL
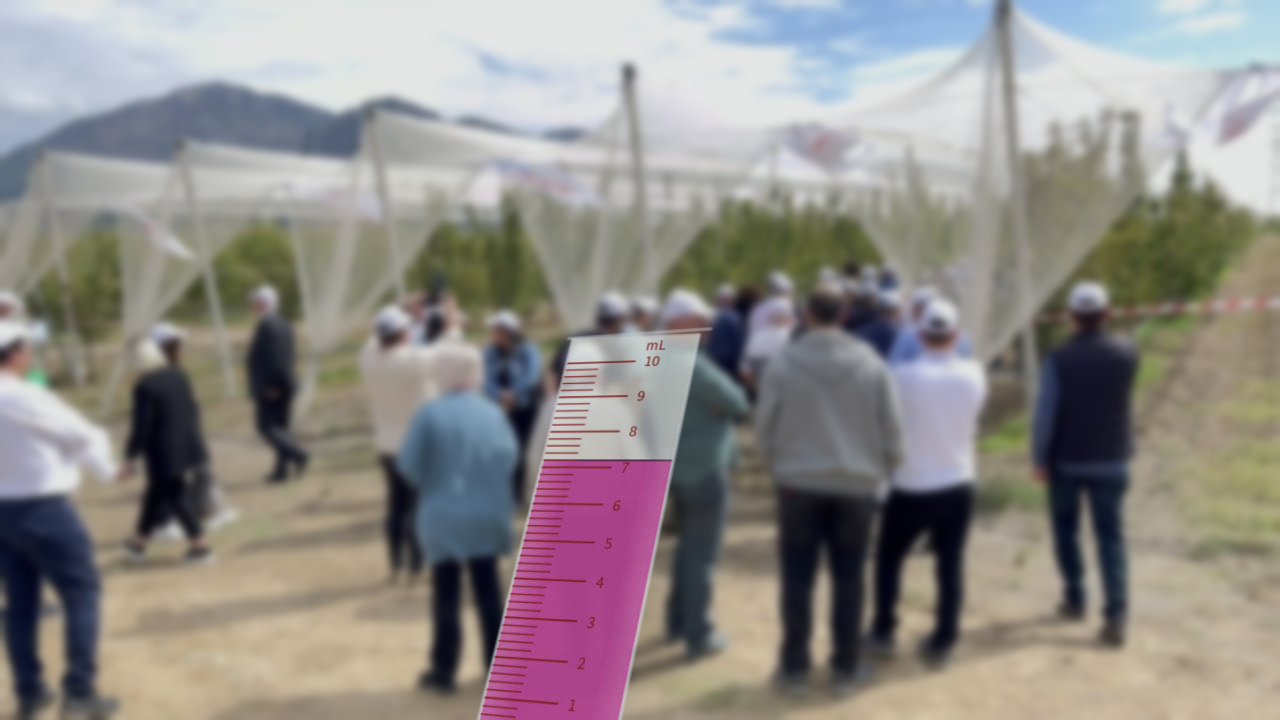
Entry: 7.2 mL
